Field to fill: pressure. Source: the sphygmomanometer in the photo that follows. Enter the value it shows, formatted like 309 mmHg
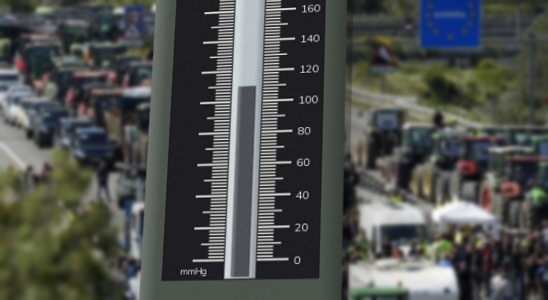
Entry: 110 mmHg
